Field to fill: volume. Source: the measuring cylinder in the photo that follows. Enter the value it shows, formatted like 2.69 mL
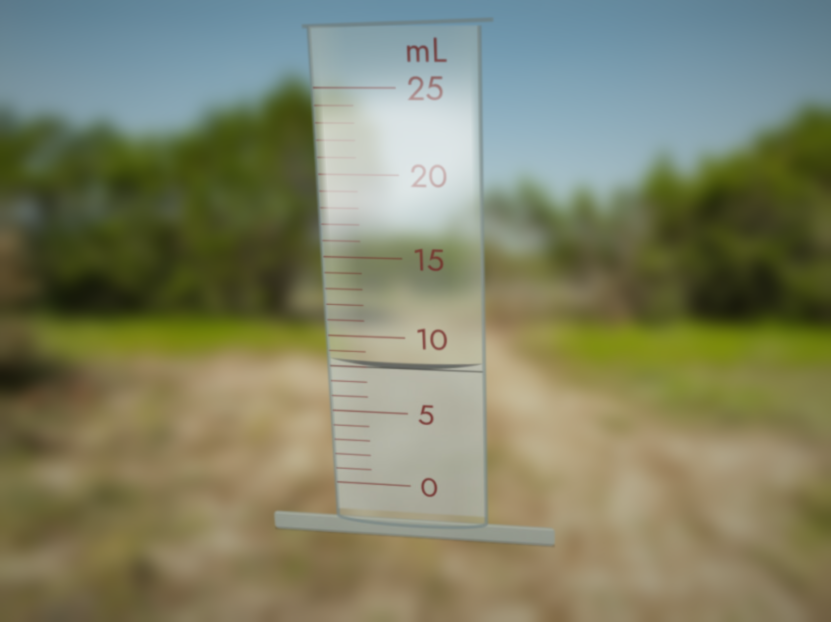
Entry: 8 mL
